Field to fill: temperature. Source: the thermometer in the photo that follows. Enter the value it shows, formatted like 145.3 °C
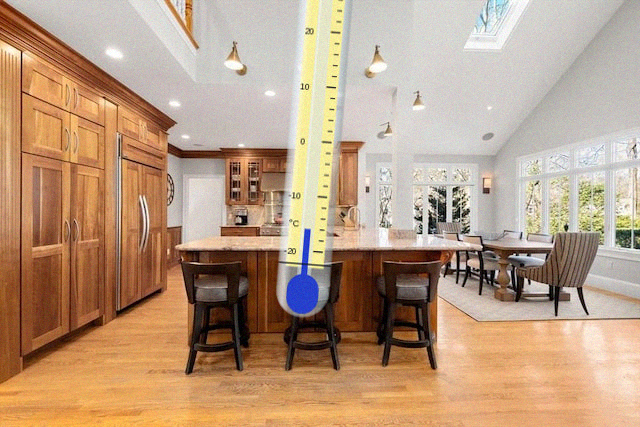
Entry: -16 °C
